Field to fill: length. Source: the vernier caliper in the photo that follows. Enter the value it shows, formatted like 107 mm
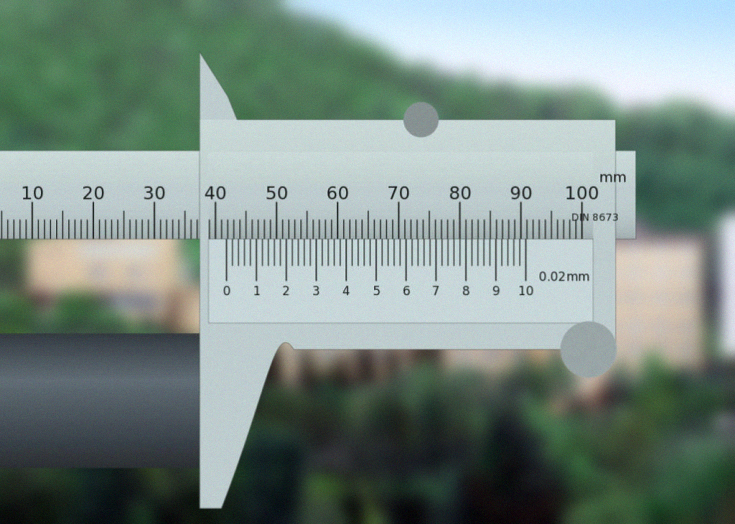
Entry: 41.8 mm
